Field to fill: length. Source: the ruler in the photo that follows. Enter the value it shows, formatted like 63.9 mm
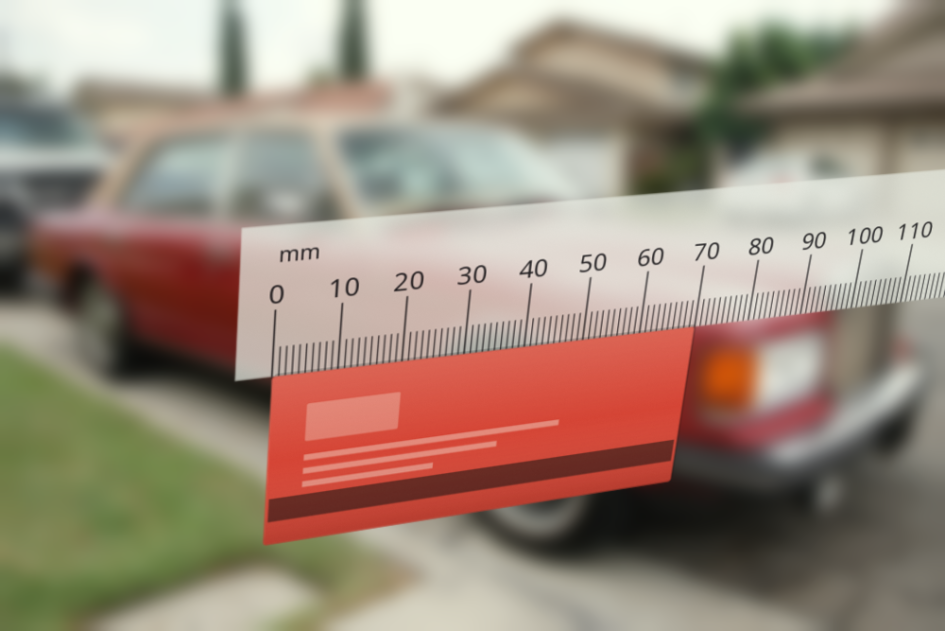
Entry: 70 mm
